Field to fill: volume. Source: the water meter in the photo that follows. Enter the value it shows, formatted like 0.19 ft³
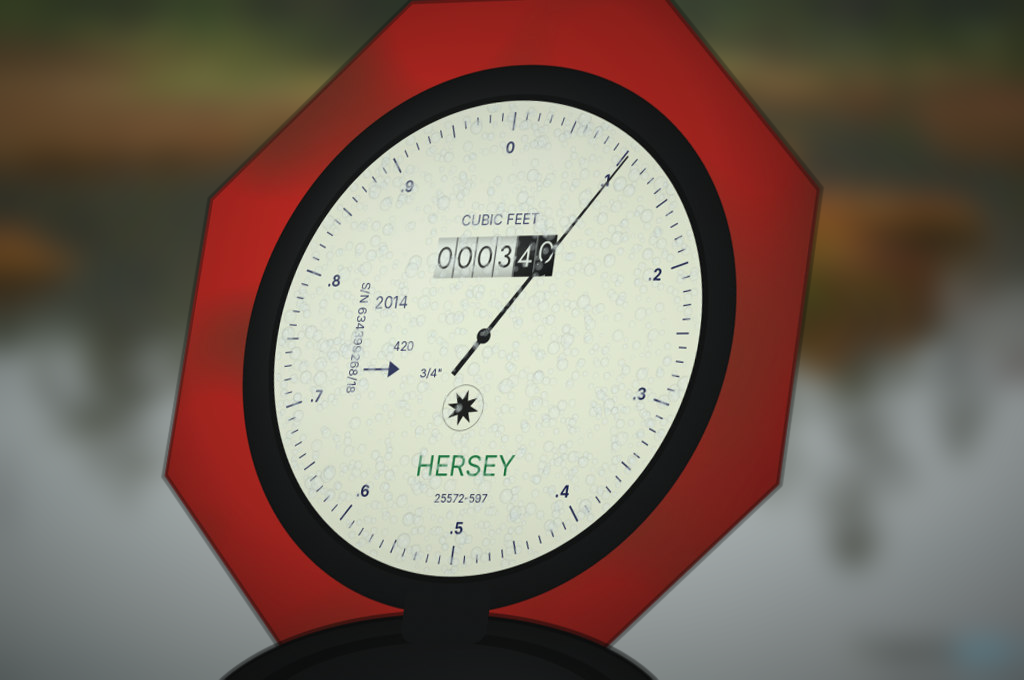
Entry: 340.10 ft³
